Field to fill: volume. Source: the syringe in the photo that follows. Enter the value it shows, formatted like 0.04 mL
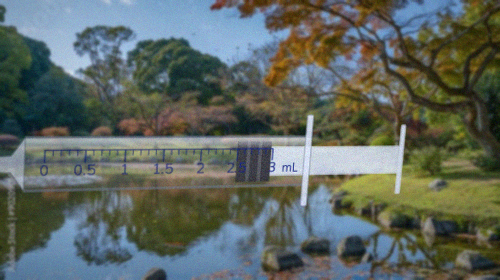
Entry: 2.5 mL
